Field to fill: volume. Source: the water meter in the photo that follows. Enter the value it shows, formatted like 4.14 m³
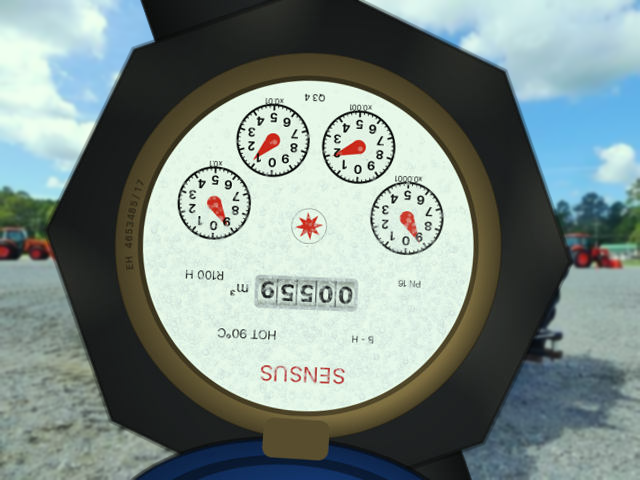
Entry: 558.9119 m³
